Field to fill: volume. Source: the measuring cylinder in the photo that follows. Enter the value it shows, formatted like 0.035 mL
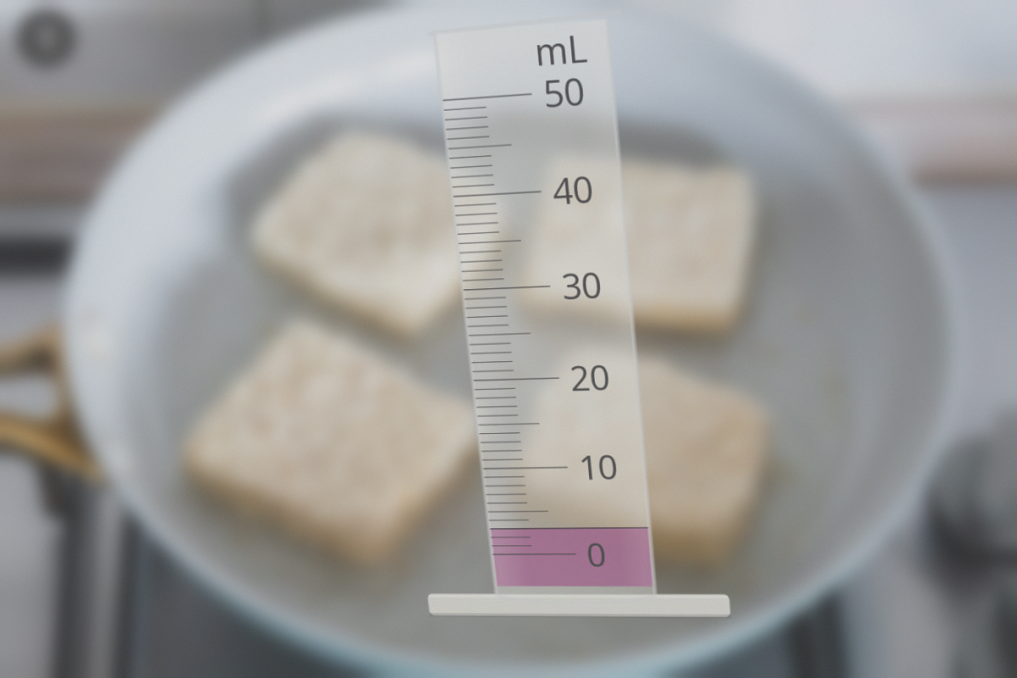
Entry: 3 mL
